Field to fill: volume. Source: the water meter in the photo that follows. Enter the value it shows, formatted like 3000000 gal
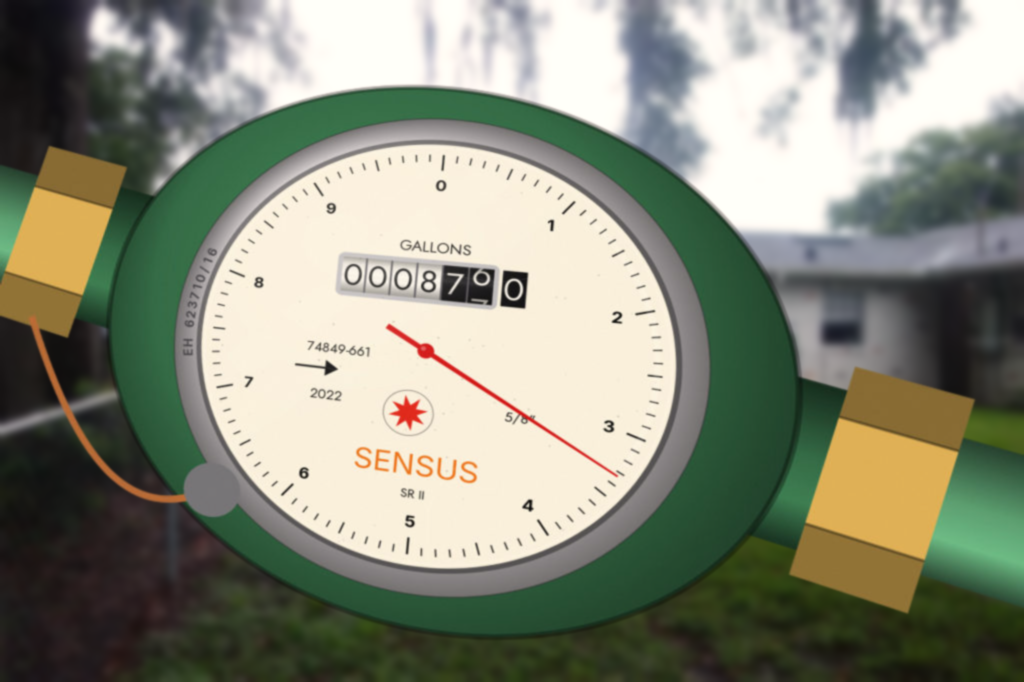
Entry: 8763.3 gal
